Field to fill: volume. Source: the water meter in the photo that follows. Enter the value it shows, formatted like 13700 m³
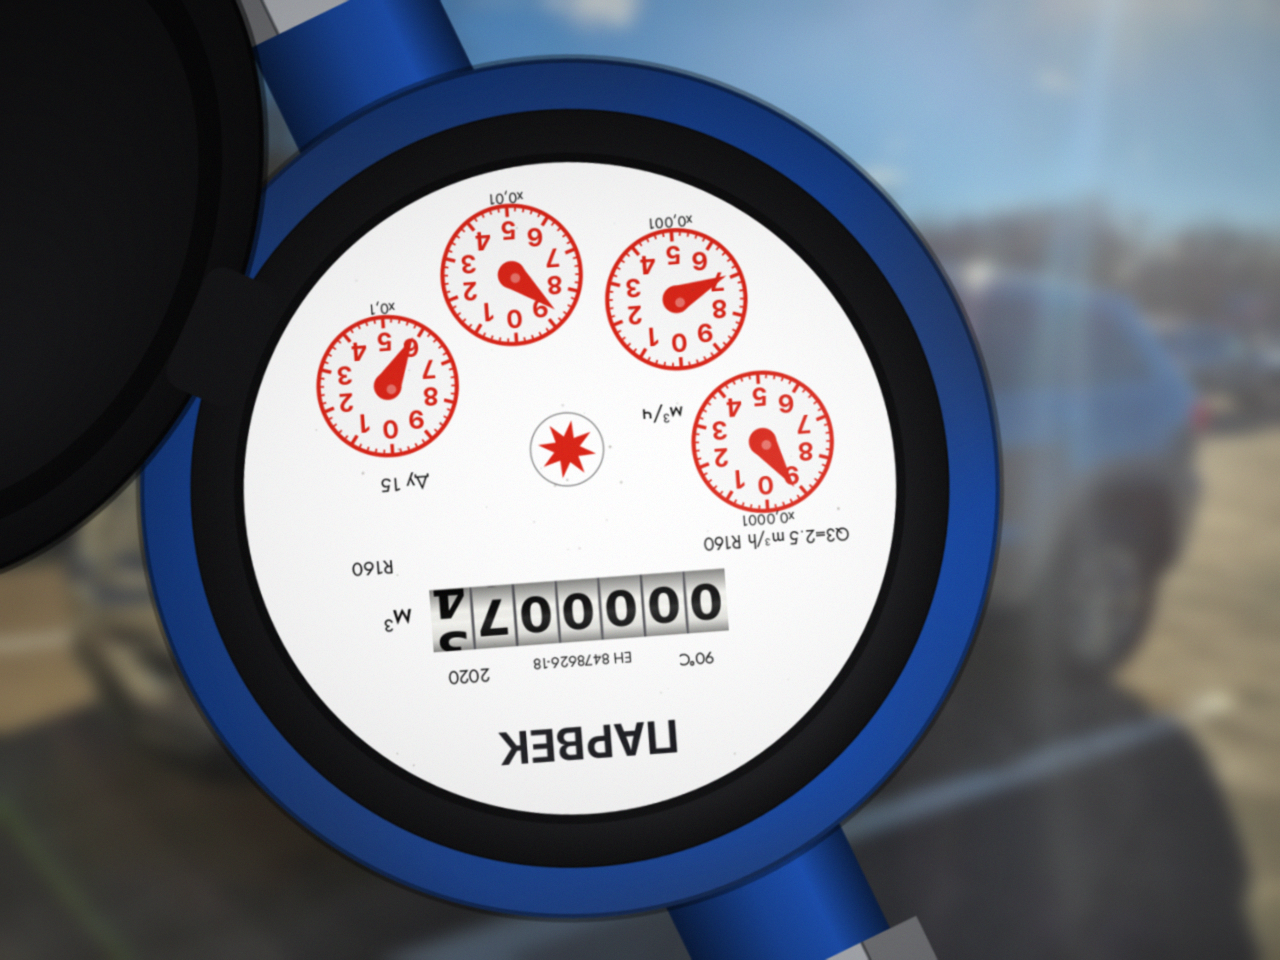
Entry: 73.5869 m³
